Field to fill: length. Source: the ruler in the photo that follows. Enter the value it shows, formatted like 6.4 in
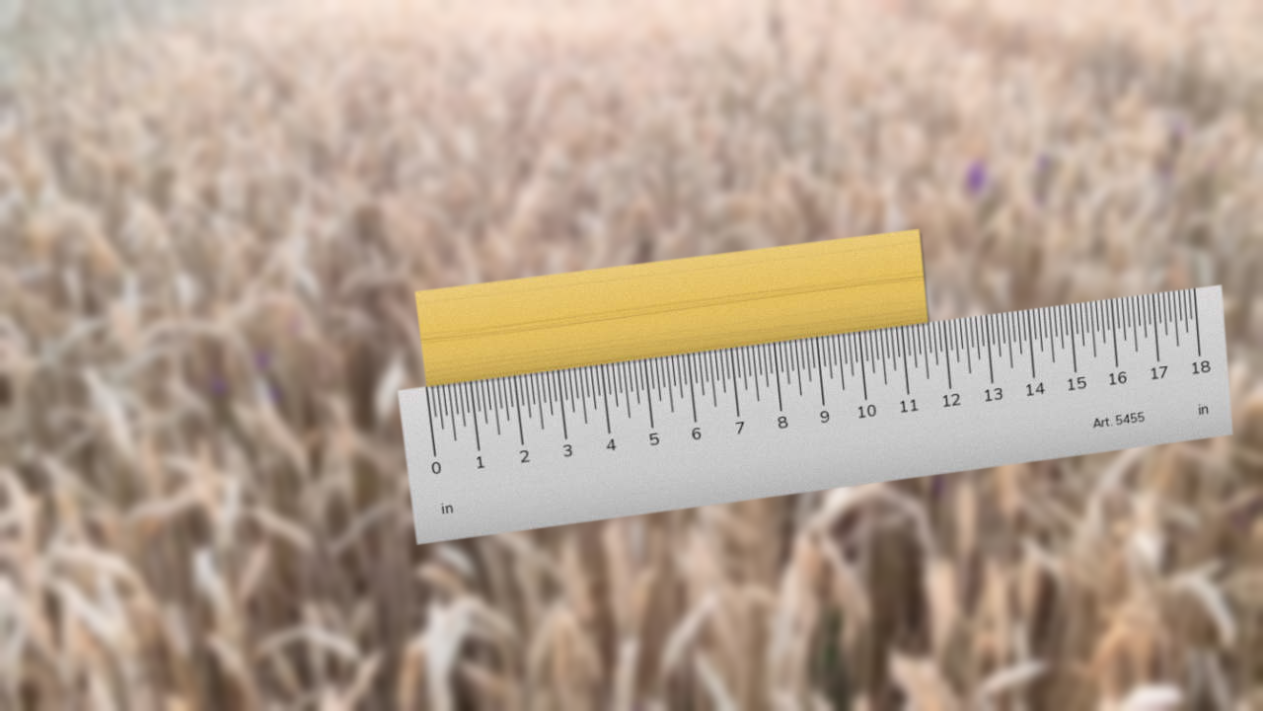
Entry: 11.625 in
